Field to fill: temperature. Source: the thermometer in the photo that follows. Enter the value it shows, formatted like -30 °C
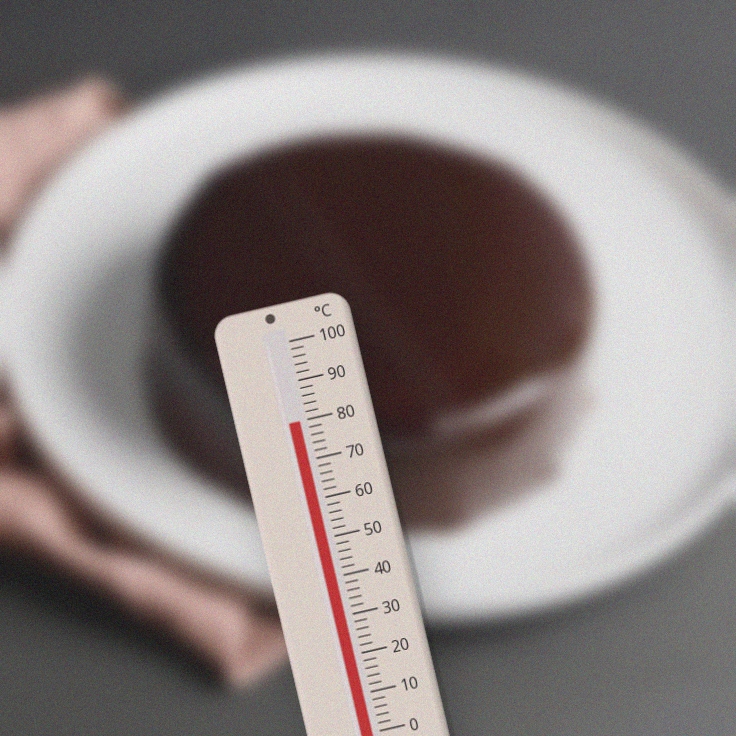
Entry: 80 °C
